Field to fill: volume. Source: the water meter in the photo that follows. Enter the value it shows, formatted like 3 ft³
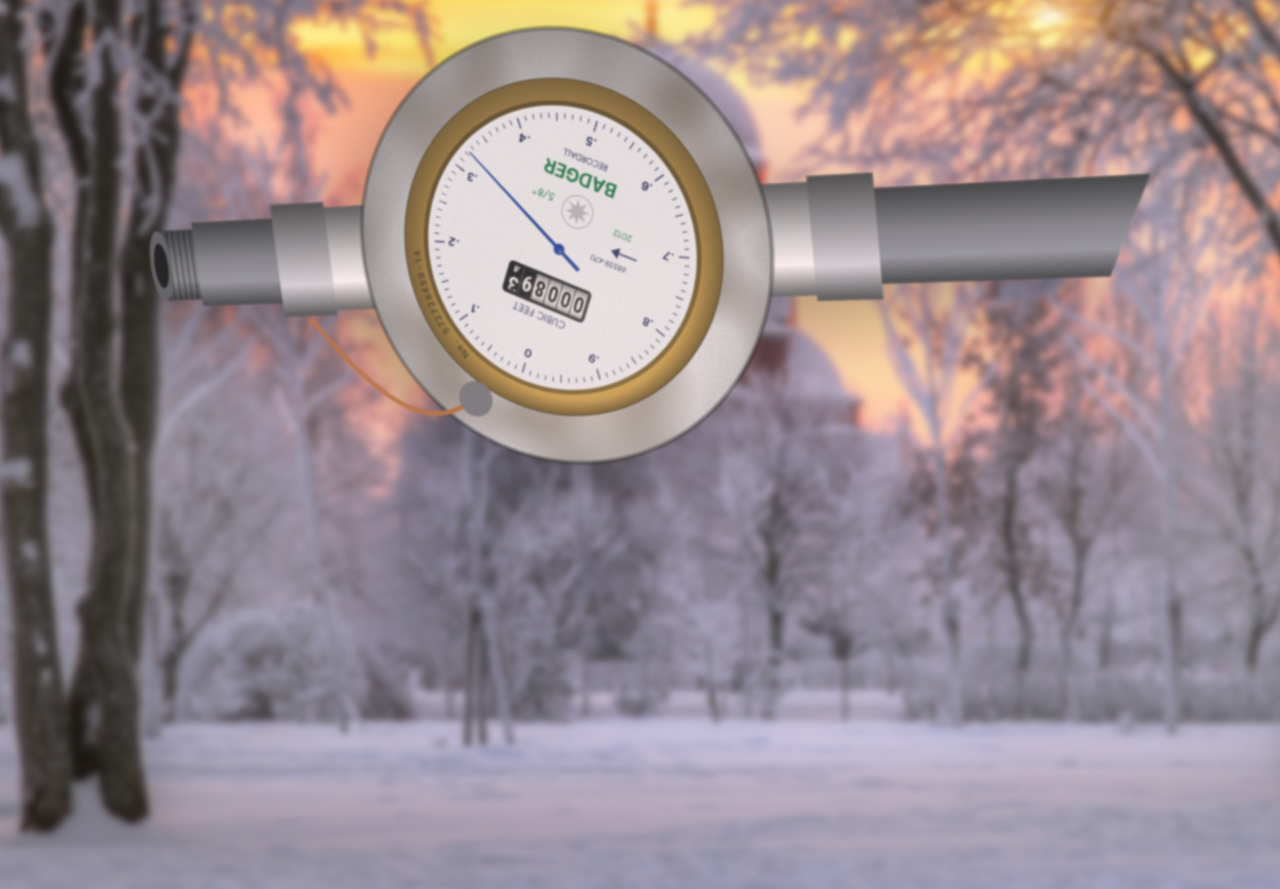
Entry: 893.32 ft³
